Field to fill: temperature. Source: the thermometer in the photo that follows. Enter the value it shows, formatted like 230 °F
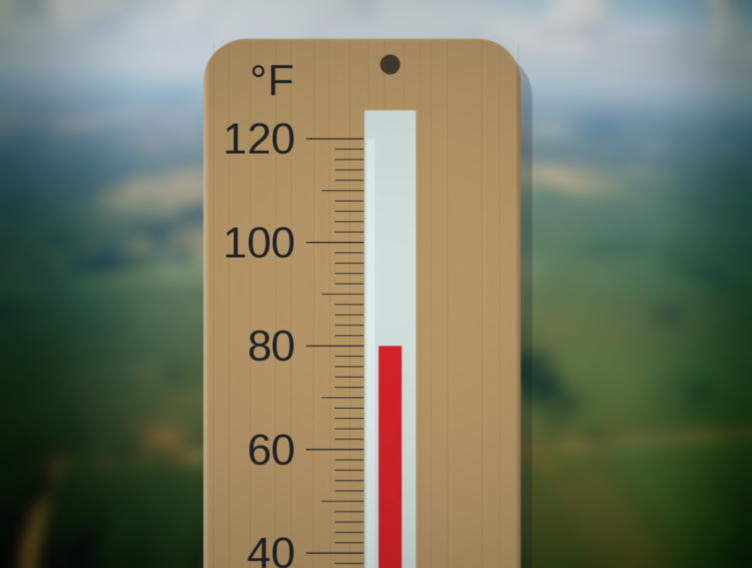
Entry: 80 °F
